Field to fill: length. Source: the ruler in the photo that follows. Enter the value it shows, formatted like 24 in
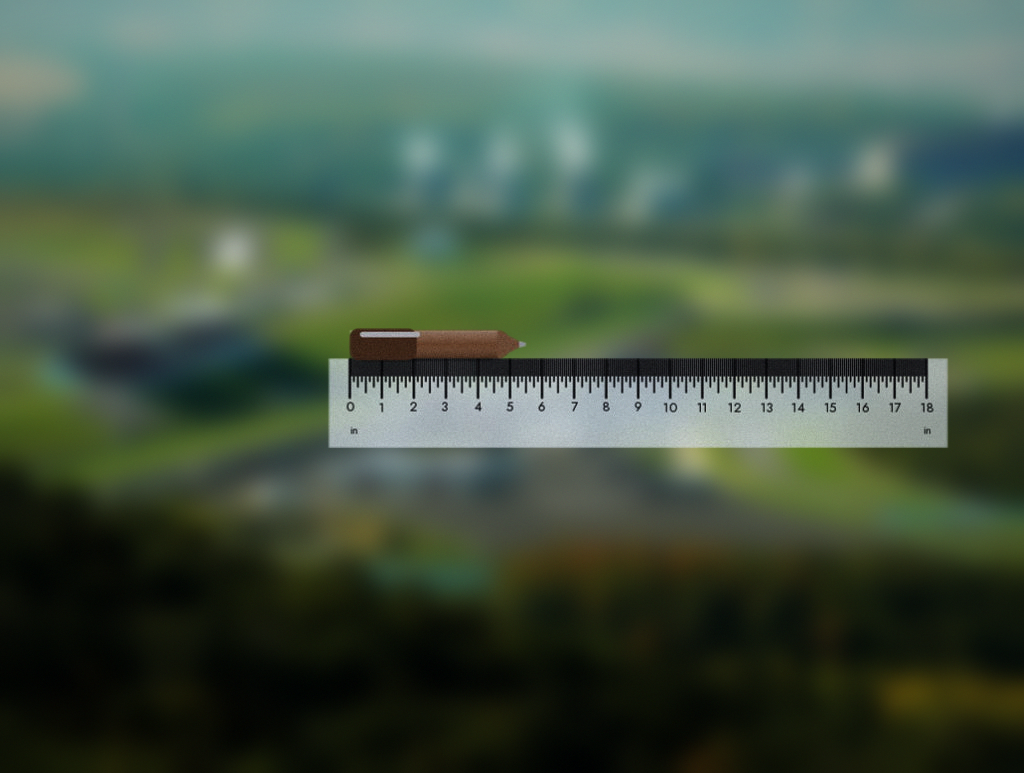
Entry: 5.5 in
